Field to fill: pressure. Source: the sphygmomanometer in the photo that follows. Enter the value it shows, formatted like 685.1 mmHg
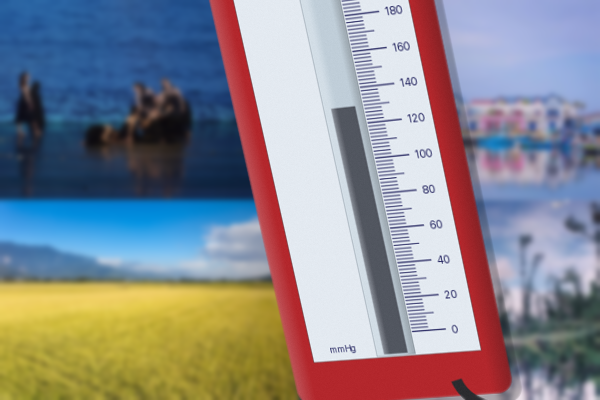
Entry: 130 mmHg
